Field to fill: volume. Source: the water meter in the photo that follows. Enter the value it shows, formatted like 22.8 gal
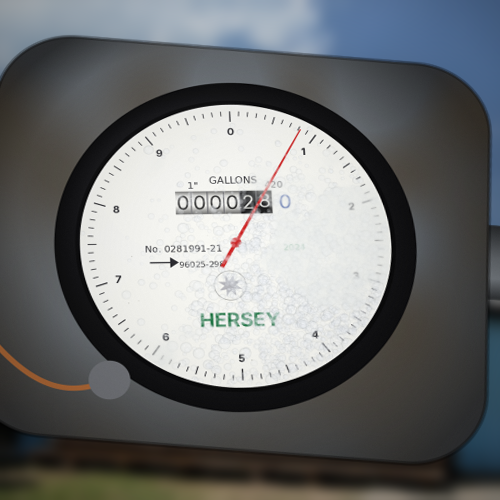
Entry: 280.8 gal
